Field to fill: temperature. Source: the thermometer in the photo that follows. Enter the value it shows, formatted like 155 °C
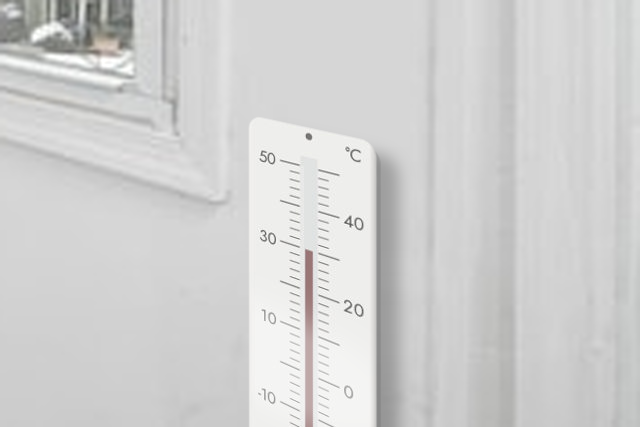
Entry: 30 °C
